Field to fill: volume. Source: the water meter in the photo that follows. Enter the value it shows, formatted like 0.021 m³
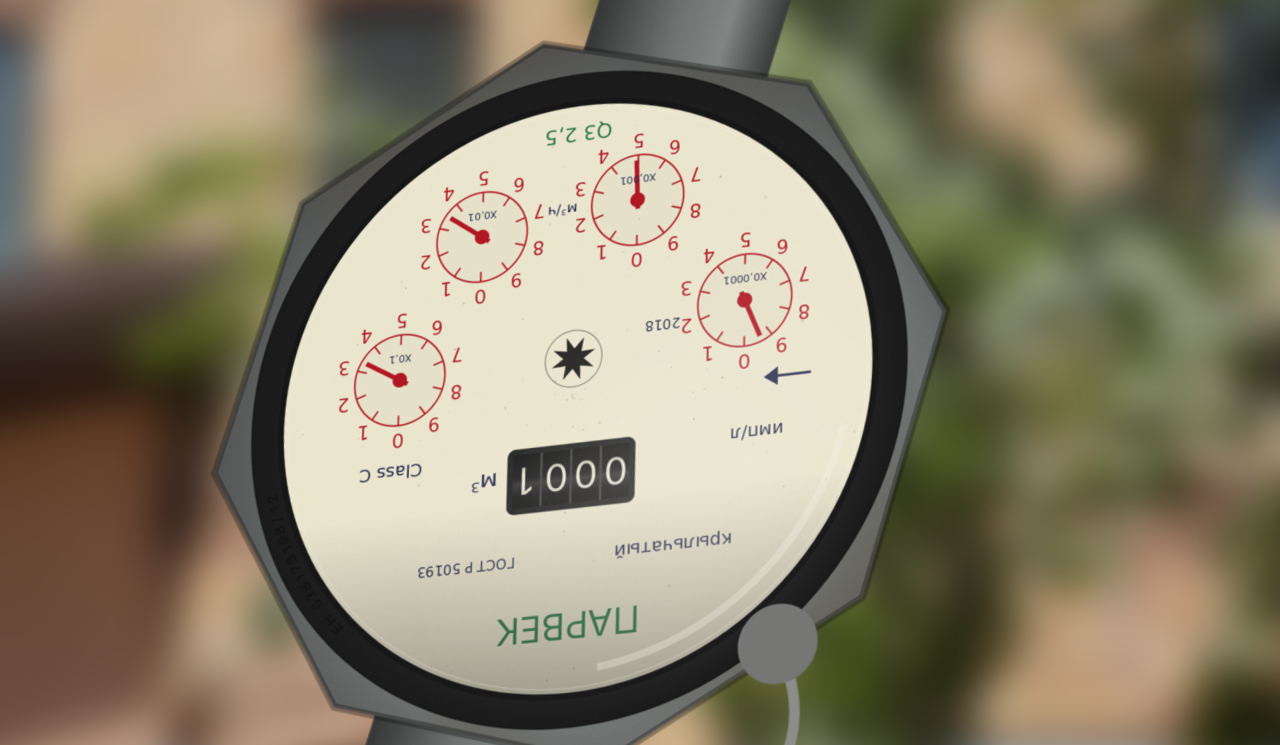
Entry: 1.3349 m³
